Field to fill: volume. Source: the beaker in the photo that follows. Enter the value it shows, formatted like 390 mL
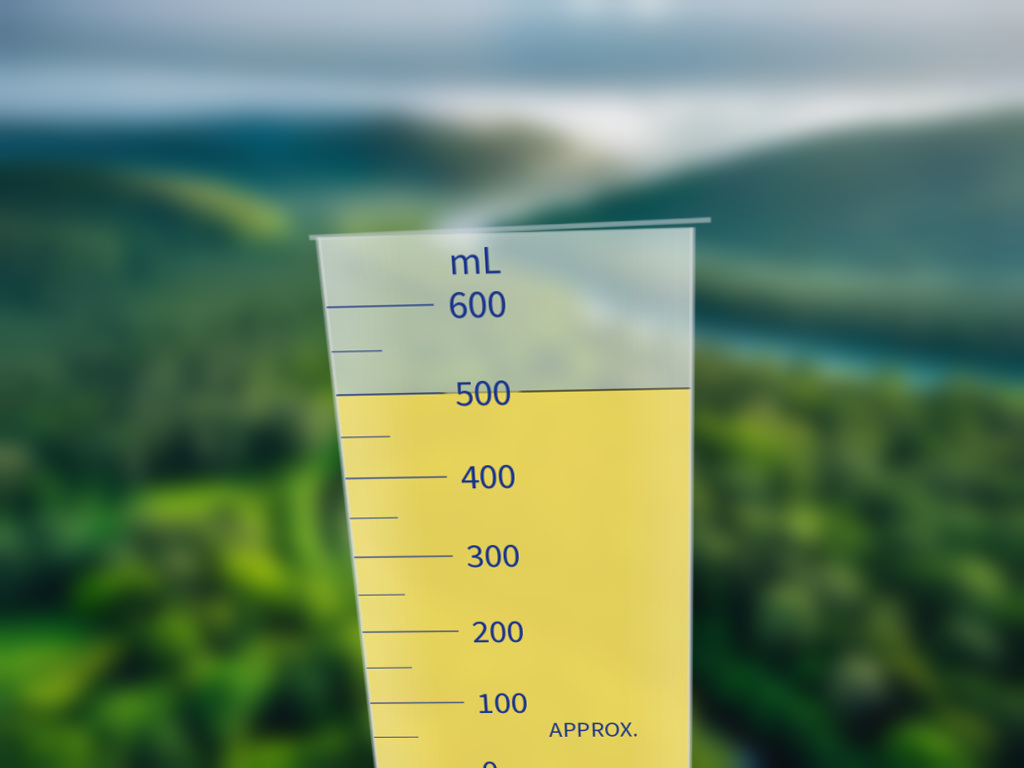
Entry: 500 mL
